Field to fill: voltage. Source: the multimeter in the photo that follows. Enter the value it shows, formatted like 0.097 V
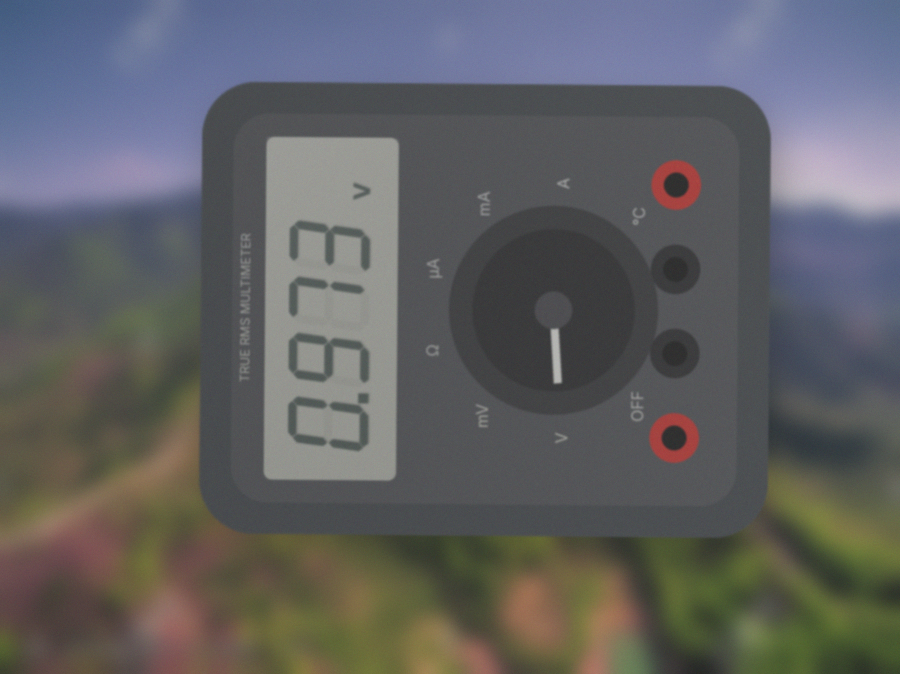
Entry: 0.973 V
